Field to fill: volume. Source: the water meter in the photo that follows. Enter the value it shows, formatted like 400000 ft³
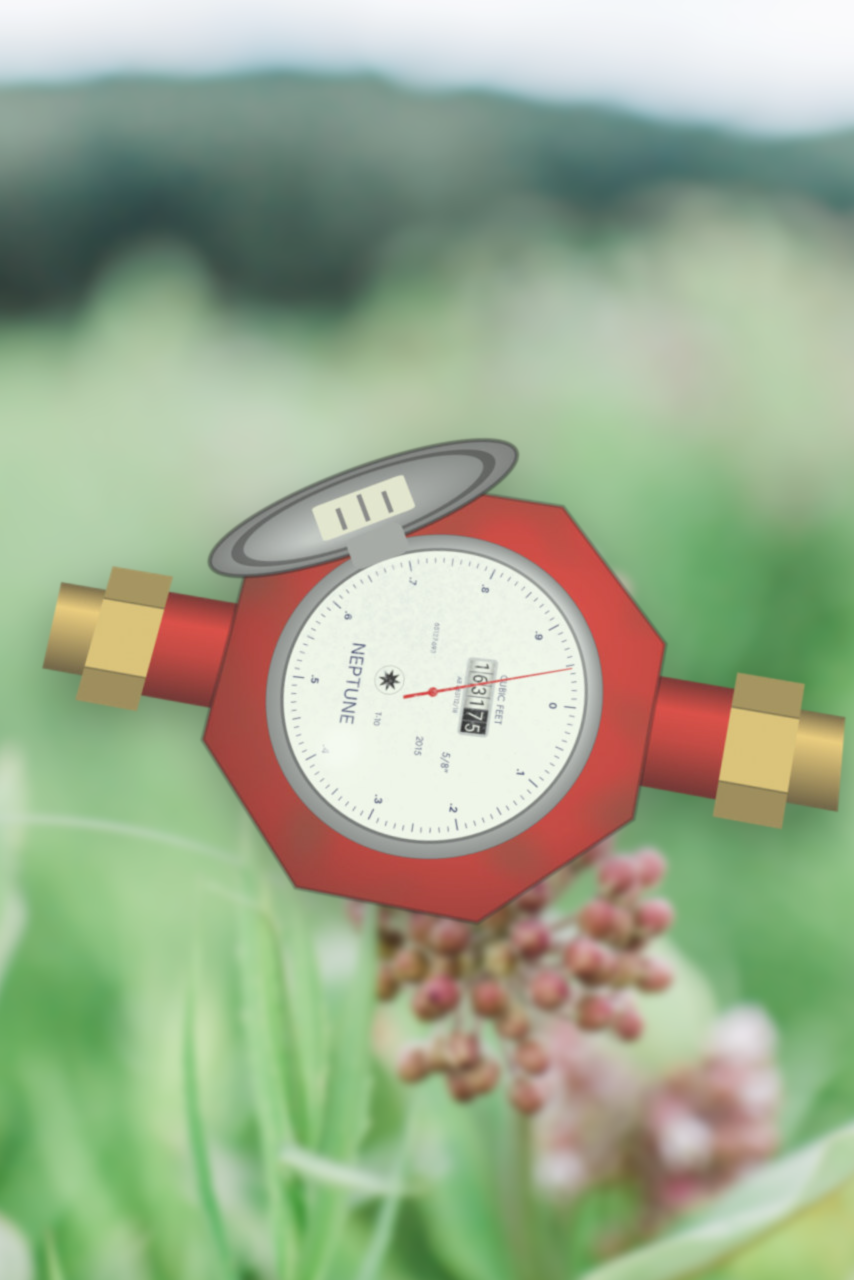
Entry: 163174.95 ft³
